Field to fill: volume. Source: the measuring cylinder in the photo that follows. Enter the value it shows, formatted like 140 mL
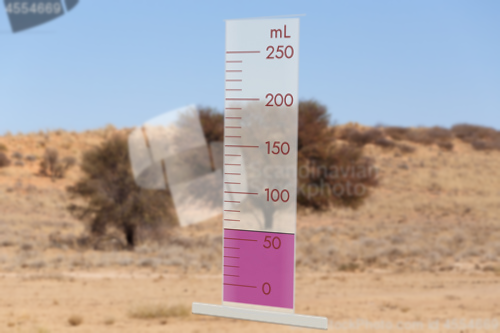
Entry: 60 mL
